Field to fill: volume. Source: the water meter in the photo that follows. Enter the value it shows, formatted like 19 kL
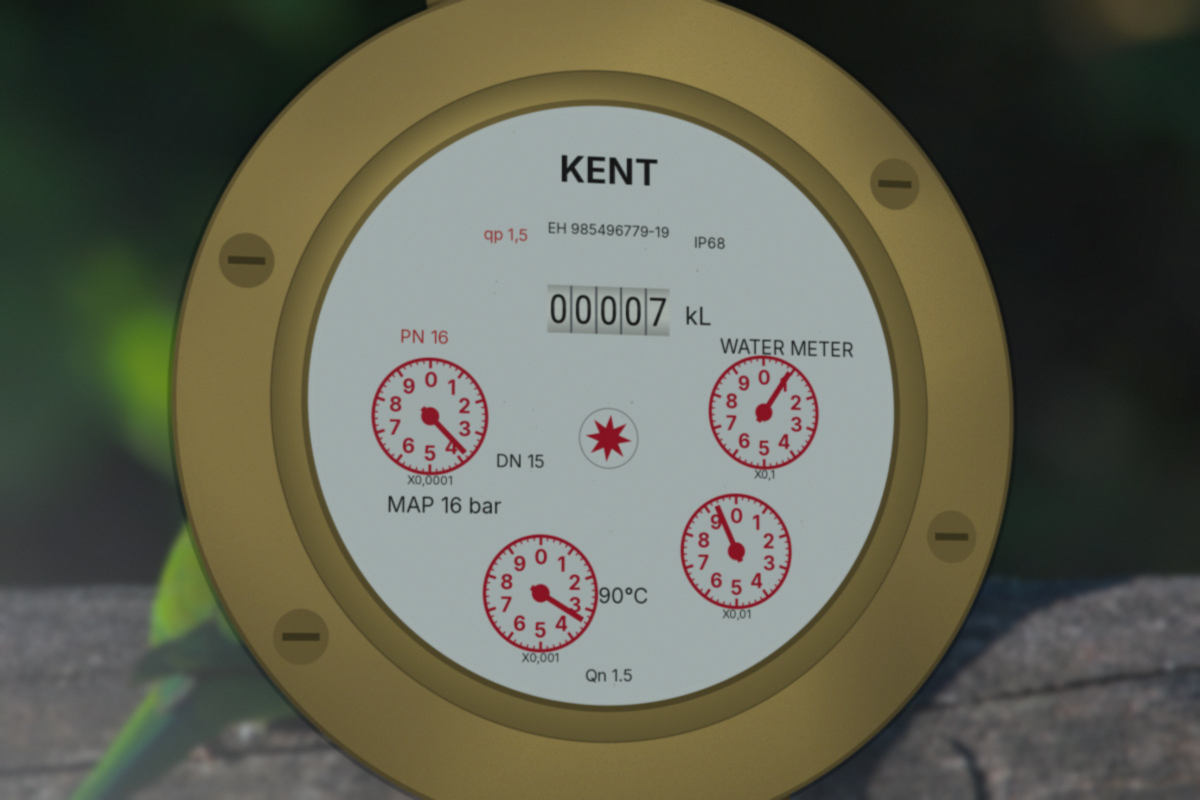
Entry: 7.0933 kL
